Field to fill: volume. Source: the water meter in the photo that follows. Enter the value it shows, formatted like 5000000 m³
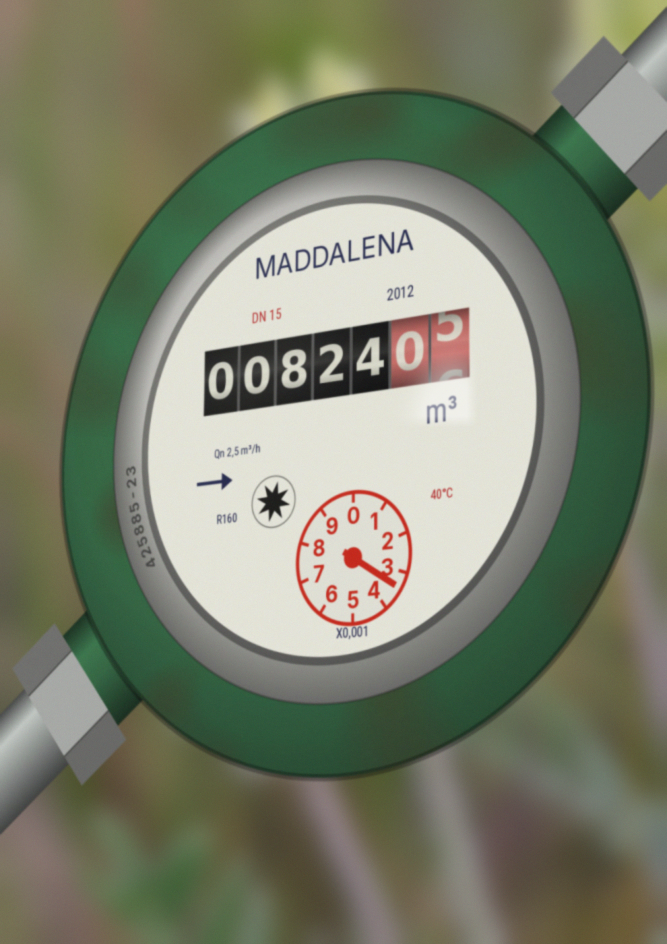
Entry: 824.053 m³
